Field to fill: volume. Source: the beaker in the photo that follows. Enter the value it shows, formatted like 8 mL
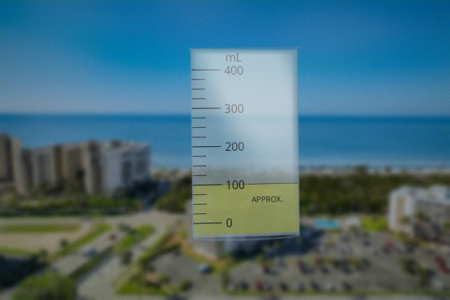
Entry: 100 mL
